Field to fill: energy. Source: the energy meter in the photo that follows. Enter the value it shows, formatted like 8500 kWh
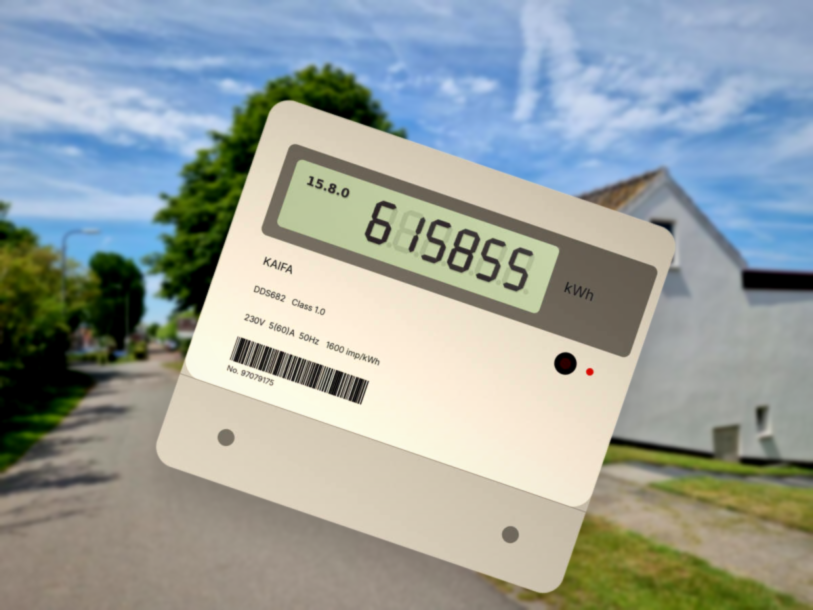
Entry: 615855 kWh
